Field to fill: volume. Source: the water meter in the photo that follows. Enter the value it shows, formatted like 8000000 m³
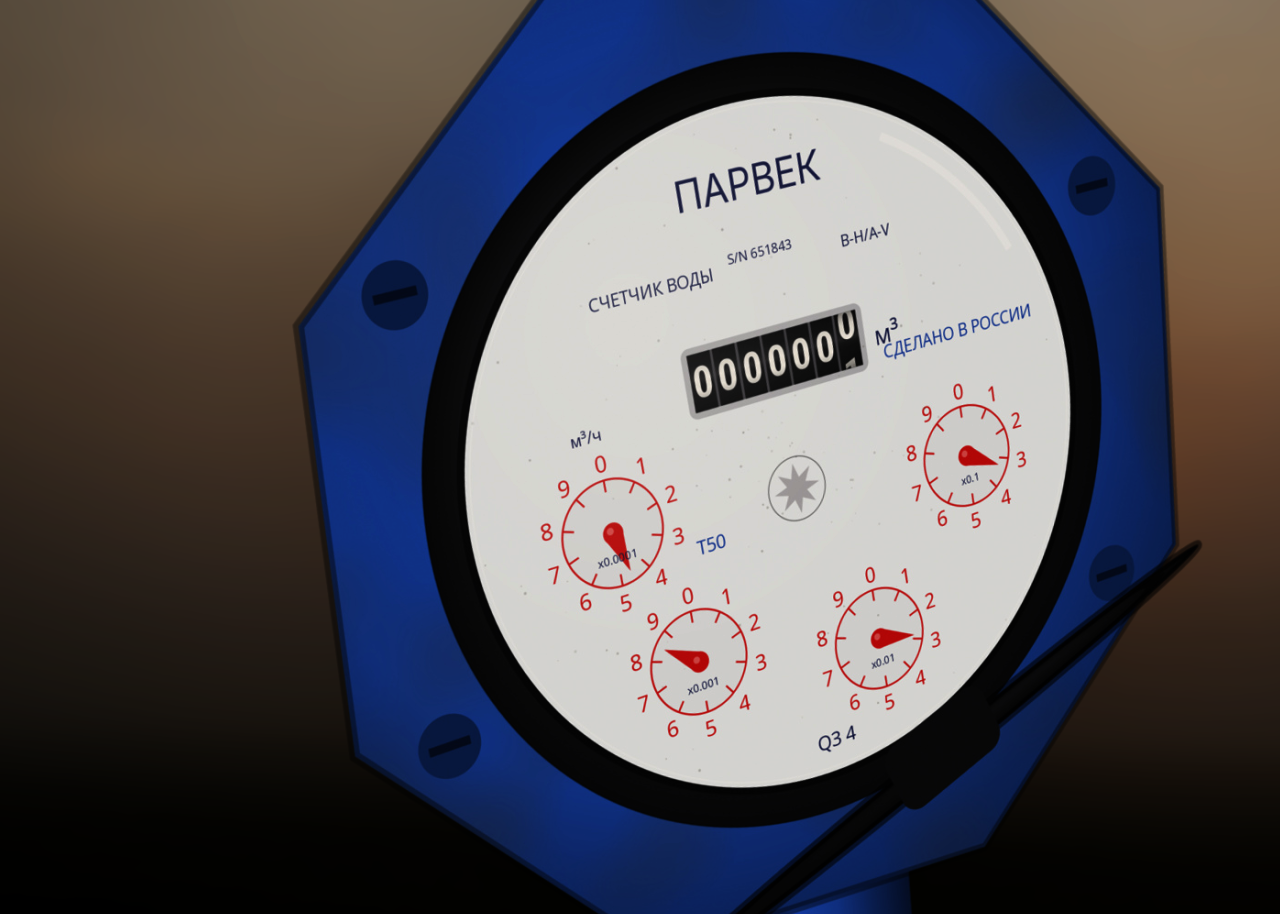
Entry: 0.3284 m³
